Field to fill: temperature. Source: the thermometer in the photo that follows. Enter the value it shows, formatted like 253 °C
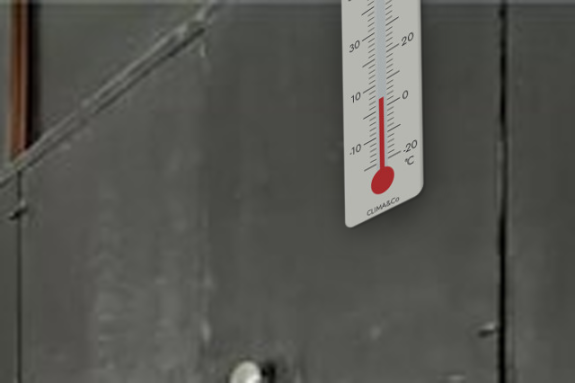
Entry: 4 °C
